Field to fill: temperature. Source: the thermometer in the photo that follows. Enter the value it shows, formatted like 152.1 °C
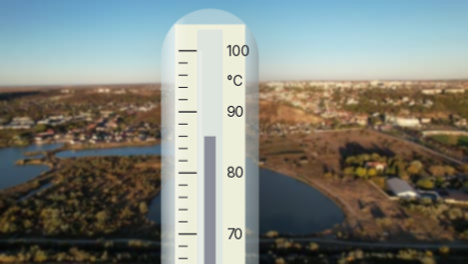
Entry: 86 °C
